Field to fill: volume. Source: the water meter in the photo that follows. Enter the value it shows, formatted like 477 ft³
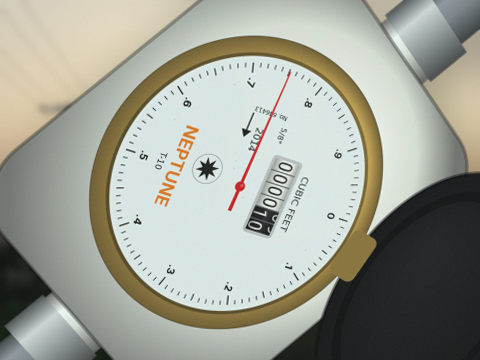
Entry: 9.75 ft³
